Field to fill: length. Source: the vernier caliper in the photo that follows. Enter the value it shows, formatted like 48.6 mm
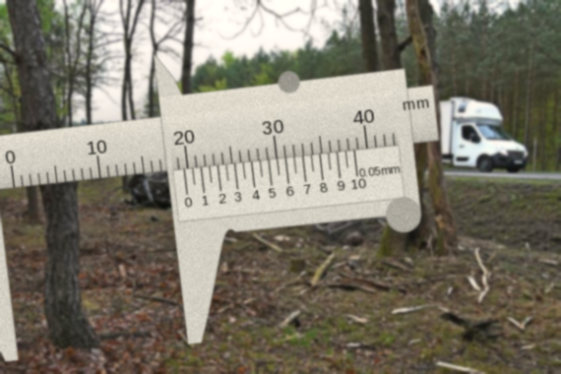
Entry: 19.6 mm
